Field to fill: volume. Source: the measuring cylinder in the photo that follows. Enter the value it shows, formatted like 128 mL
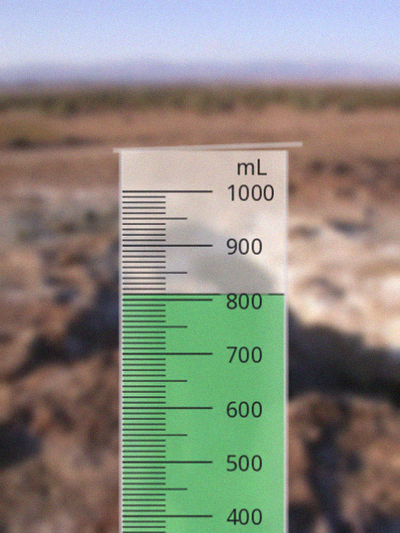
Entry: 810 mL
